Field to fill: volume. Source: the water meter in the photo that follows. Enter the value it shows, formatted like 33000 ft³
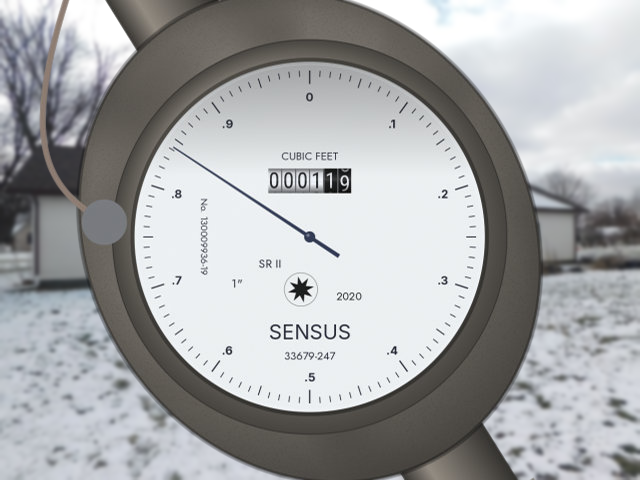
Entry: 118.84 ft³
